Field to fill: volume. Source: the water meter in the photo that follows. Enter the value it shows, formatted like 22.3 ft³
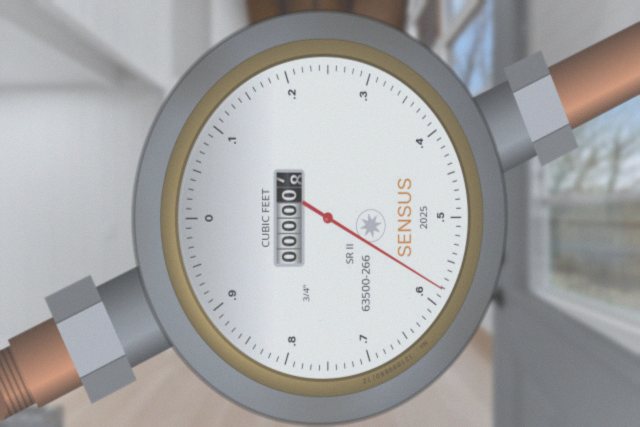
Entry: 7.58 ft³
